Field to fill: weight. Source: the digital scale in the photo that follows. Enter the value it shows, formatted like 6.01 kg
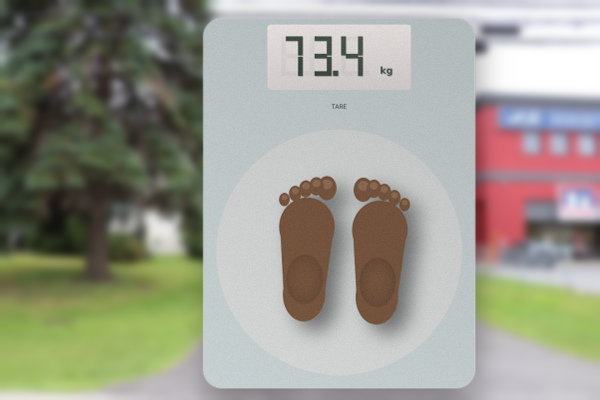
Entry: 73.4 kg
